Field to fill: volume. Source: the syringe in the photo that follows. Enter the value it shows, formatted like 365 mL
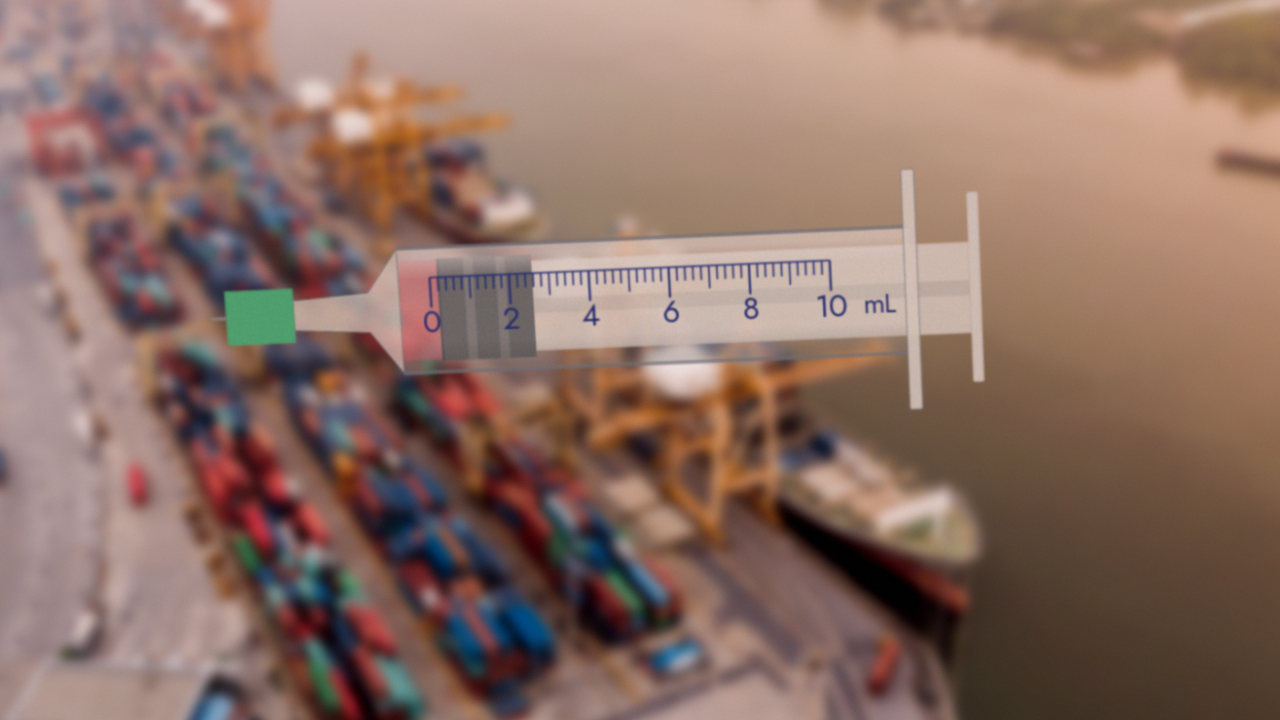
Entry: 0.2 mL
